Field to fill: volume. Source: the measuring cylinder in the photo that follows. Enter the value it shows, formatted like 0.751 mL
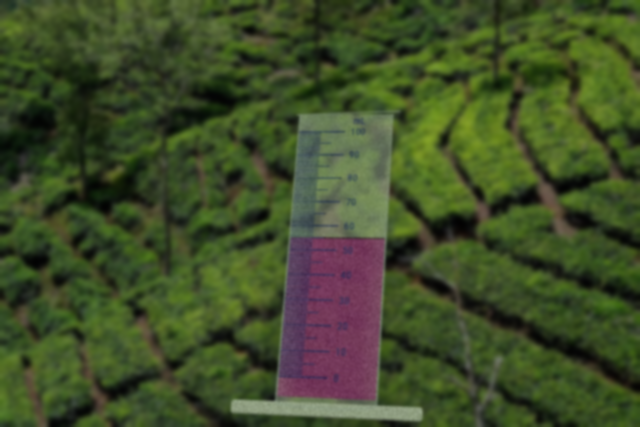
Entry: 55 mL
